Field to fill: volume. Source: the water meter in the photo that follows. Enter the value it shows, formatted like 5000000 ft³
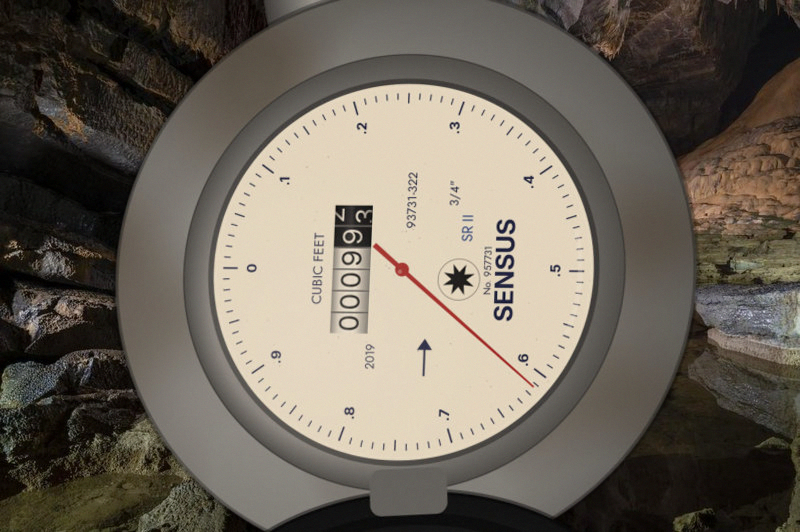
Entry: 992.61 ft³
